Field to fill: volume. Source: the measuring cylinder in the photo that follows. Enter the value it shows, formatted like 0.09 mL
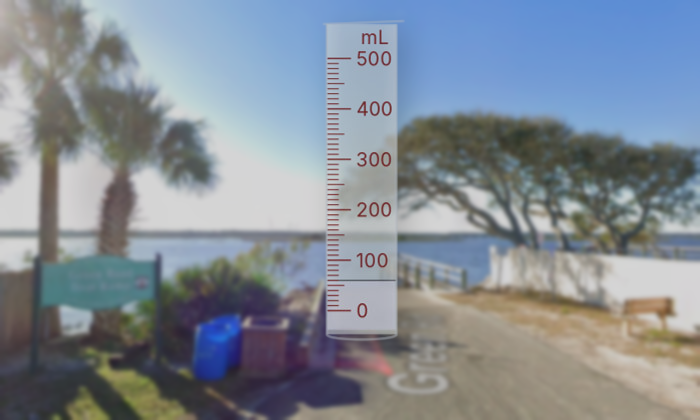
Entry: 60 mL
